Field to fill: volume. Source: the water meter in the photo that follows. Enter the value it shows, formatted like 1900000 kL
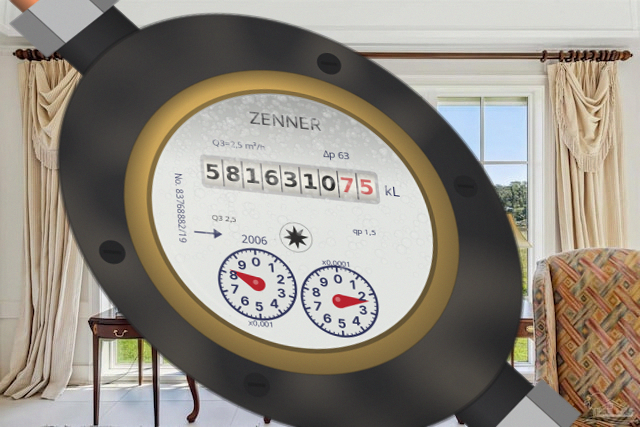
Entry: 5816310.7582 kL
